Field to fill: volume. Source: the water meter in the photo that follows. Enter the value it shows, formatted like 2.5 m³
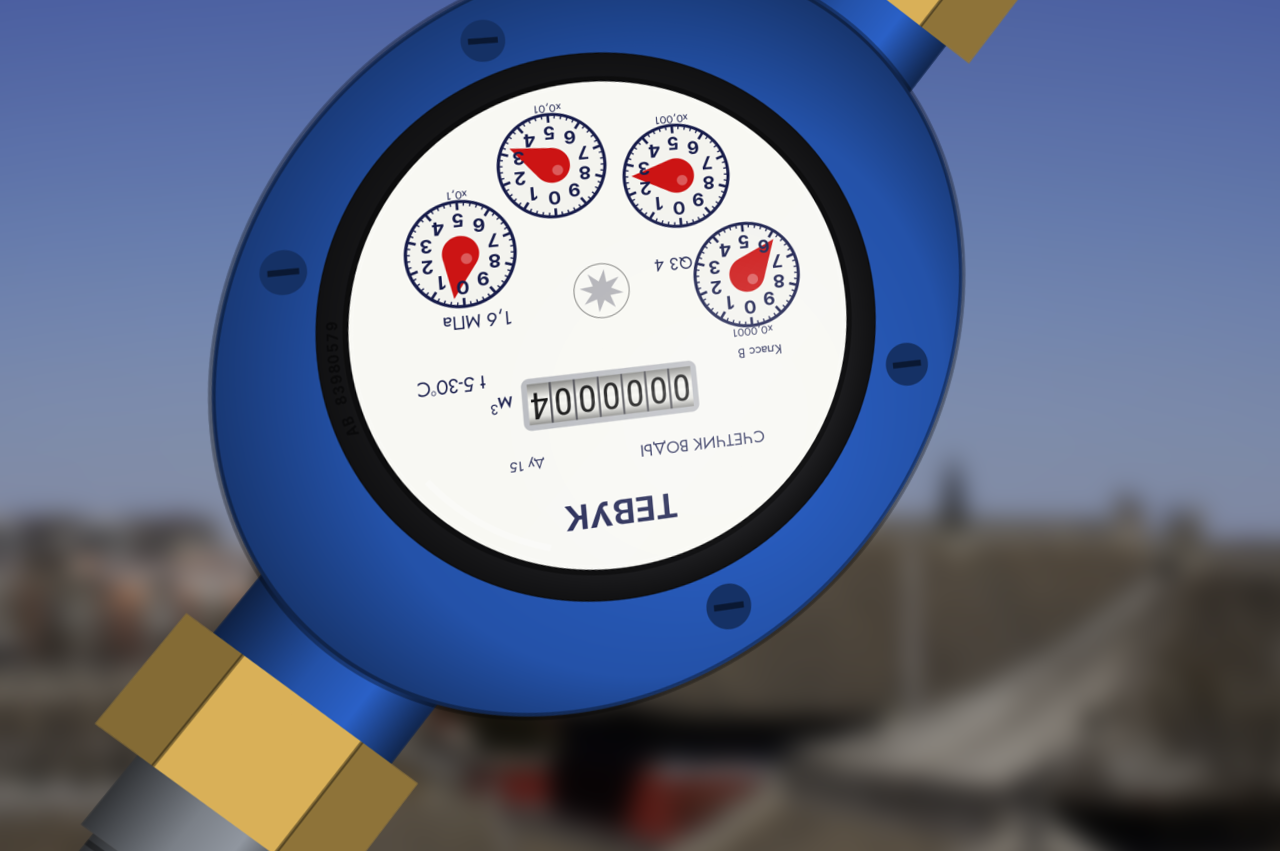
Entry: 4.0326 m³
